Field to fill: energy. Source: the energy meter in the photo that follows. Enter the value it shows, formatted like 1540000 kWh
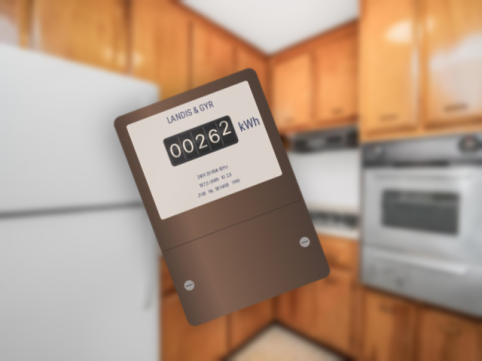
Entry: 262 kWh
